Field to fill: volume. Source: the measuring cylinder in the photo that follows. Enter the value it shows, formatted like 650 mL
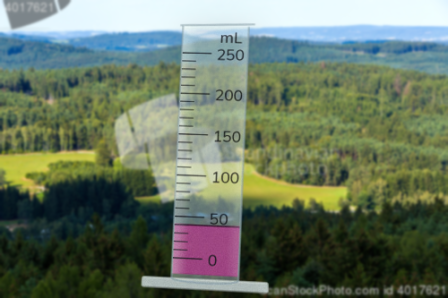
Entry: 40 mL
